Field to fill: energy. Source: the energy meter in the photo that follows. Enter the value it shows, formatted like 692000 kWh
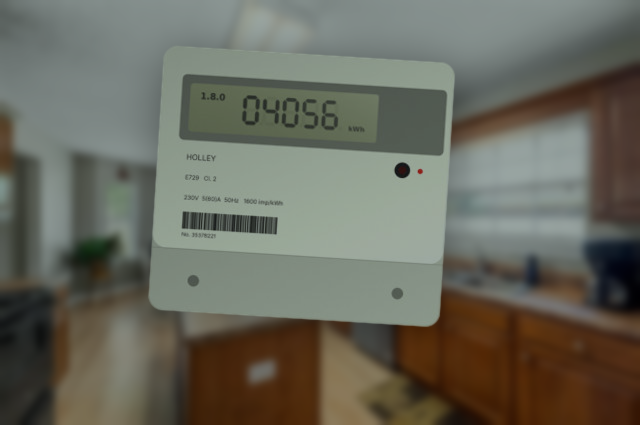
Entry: 4056 kWh
